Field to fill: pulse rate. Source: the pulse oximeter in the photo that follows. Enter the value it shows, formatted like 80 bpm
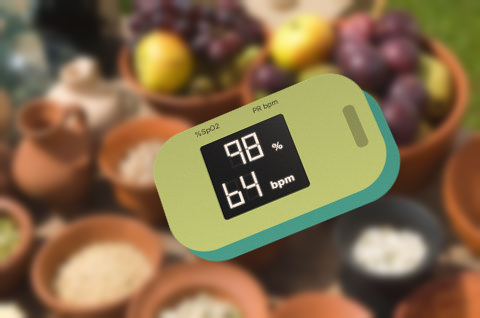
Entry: 64 bpm
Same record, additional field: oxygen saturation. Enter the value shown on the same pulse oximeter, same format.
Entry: 98 %
